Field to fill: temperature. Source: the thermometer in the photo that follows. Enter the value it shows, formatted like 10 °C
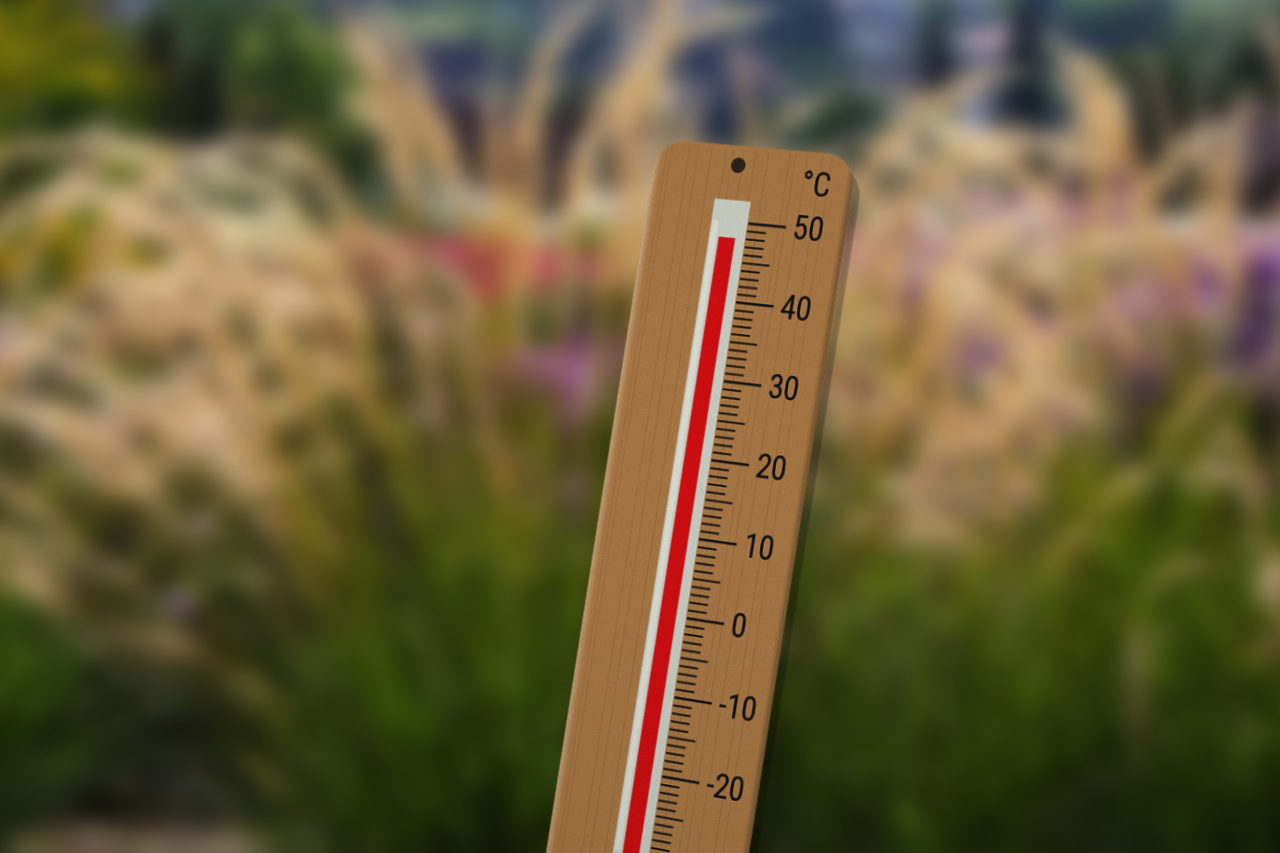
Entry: 48 °C
